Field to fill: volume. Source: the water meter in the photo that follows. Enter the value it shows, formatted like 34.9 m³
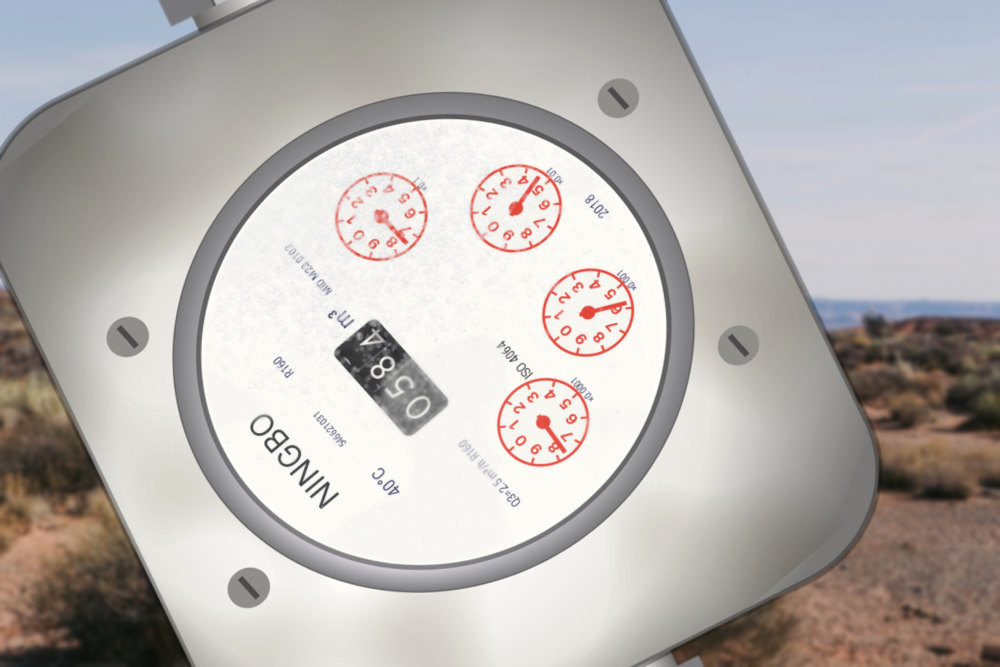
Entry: 583.7457 m³
